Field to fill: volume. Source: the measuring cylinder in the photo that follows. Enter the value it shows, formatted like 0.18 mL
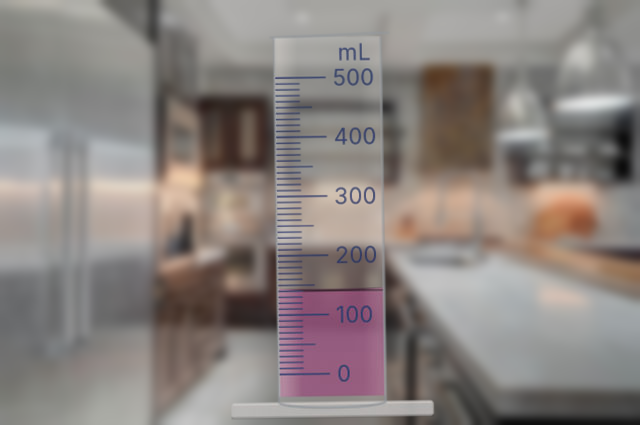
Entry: 140 mL
